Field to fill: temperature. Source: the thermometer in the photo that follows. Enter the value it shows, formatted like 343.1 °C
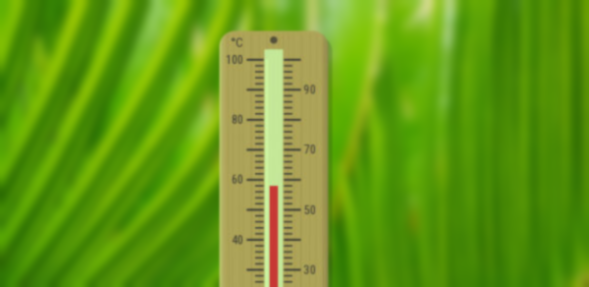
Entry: 58 °C
